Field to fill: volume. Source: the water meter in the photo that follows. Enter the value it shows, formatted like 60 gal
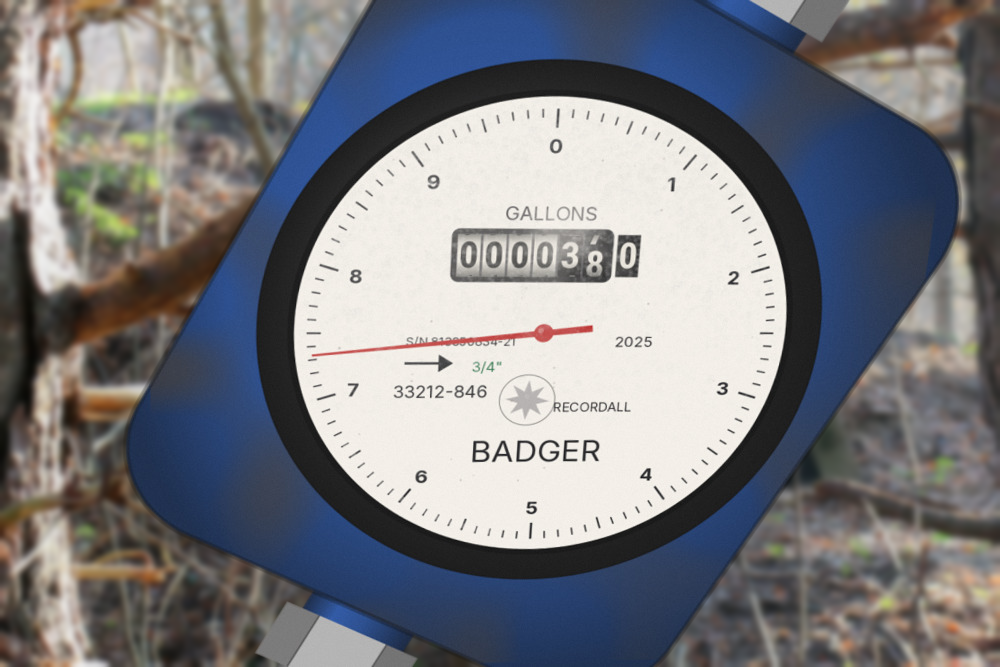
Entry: 377.3 gal
